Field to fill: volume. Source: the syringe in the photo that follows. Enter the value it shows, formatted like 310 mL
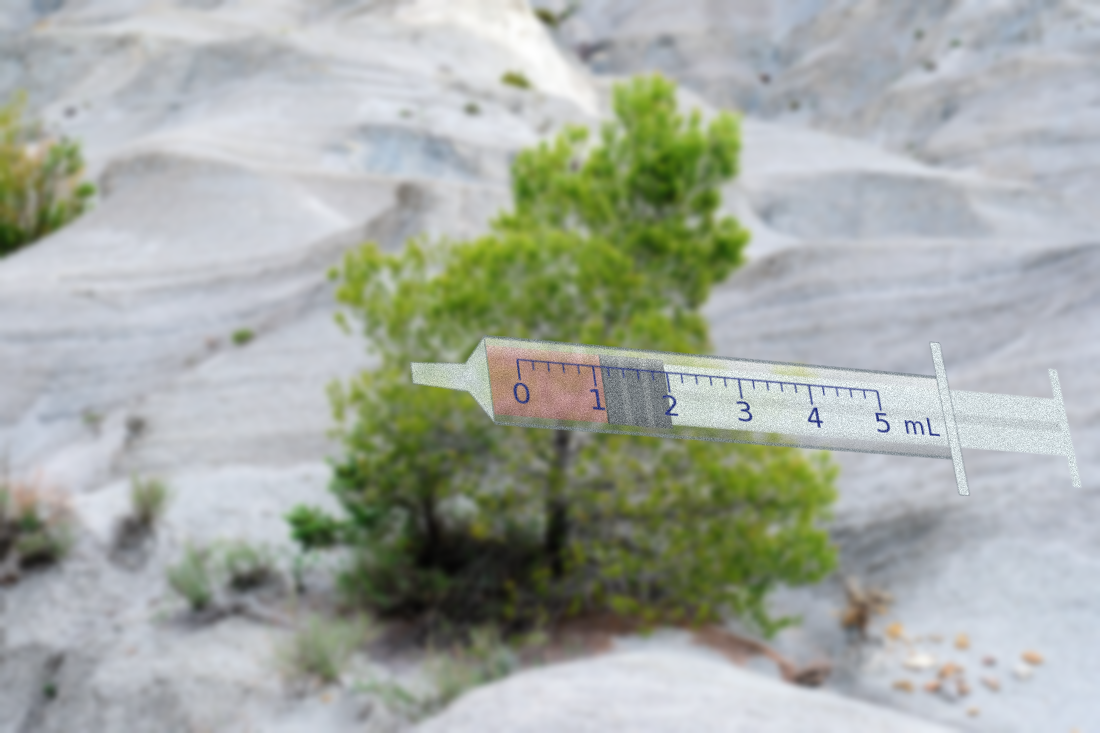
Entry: 1.1 mL
